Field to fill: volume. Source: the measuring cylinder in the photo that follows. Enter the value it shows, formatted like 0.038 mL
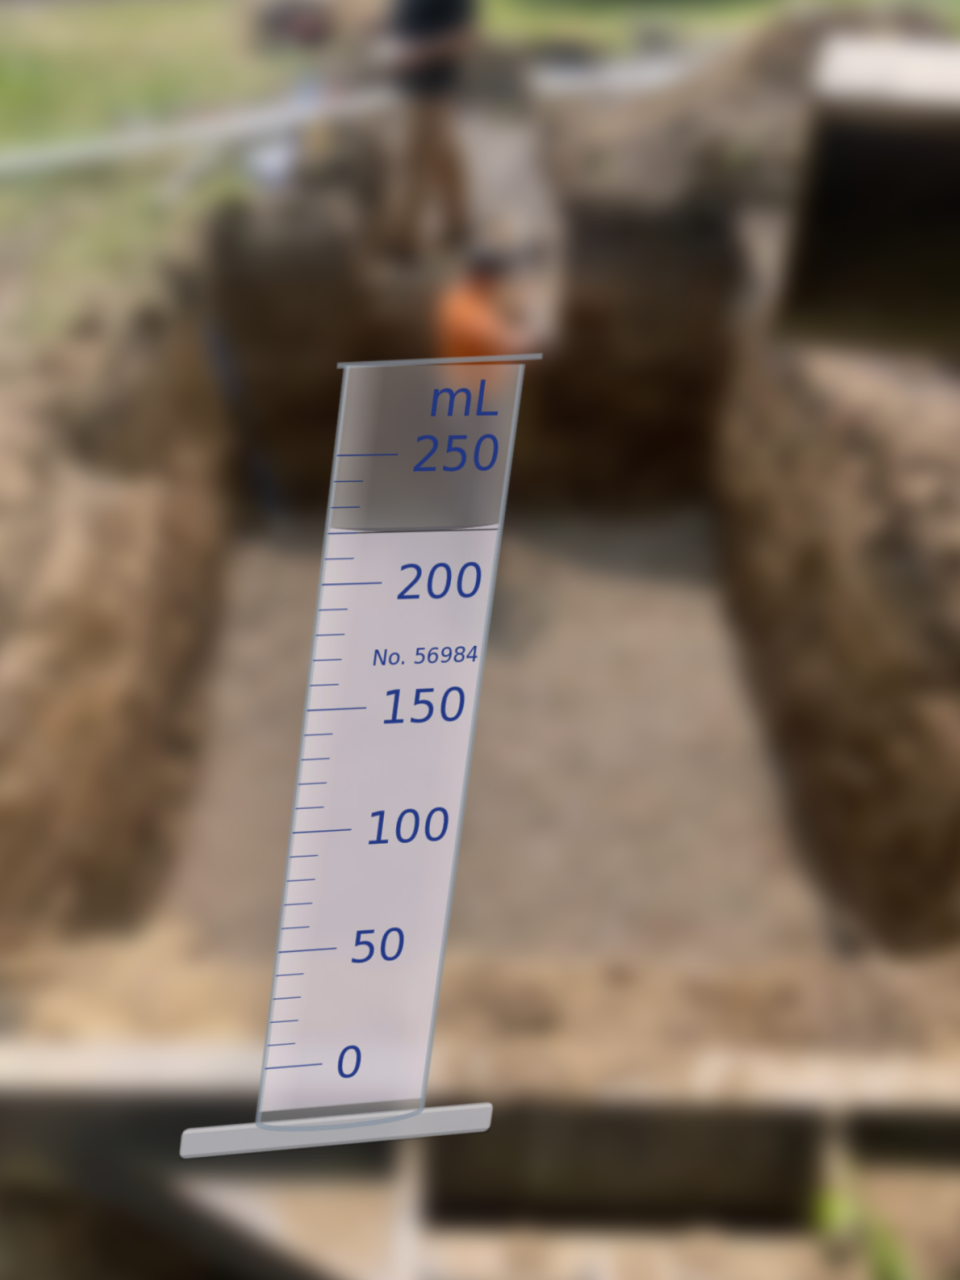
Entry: 220 mL
